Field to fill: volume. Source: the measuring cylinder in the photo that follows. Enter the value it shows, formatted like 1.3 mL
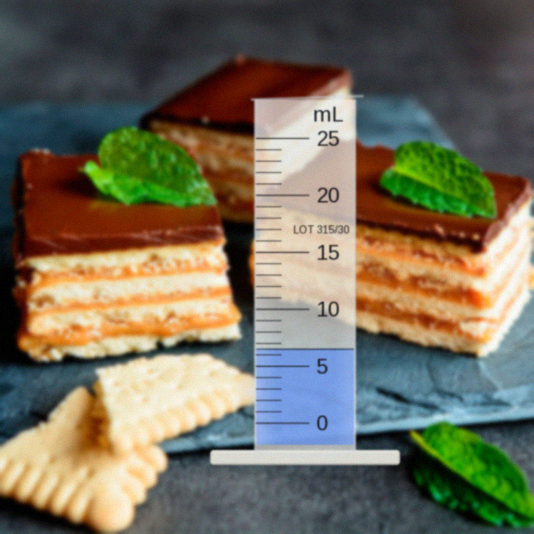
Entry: 6.5 mL
